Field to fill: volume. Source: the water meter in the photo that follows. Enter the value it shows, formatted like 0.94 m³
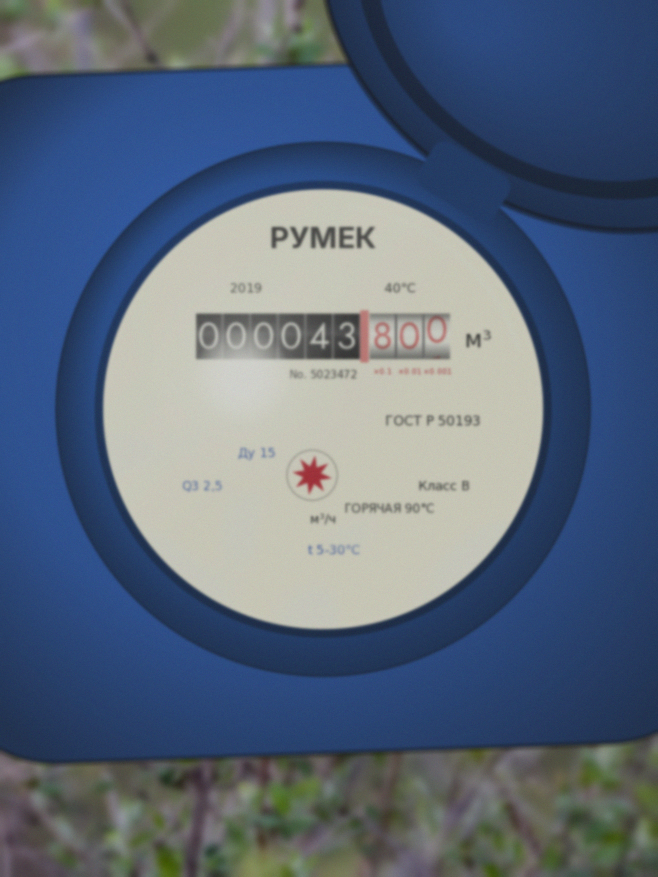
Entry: 43.800 m³
